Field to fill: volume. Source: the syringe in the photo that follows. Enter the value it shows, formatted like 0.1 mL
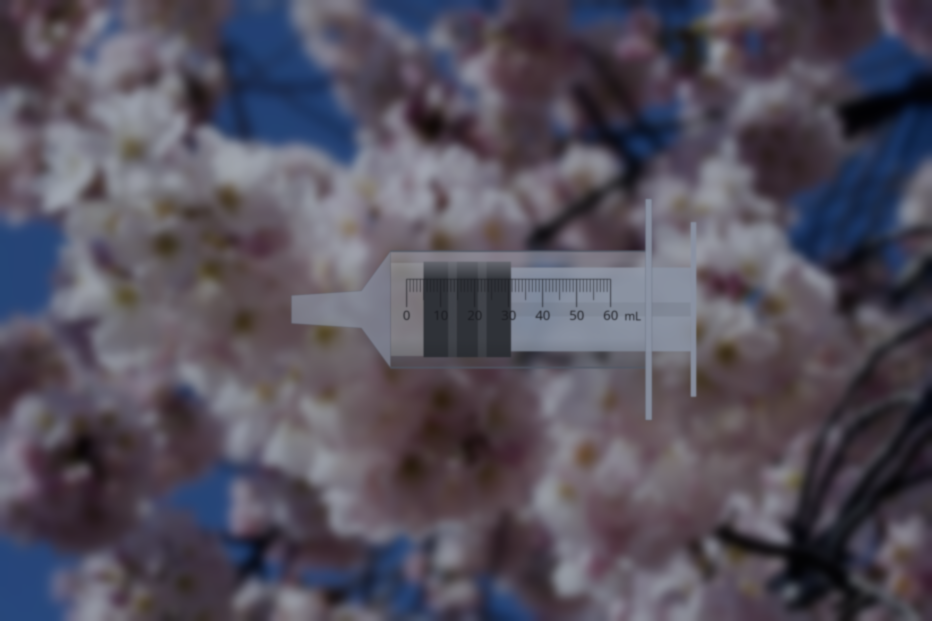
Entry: 5 mL
